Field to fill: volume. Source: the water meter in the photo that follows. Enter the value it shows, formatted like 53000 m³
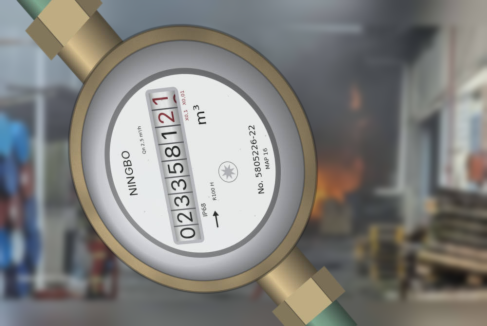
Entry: 233581.21 m³
